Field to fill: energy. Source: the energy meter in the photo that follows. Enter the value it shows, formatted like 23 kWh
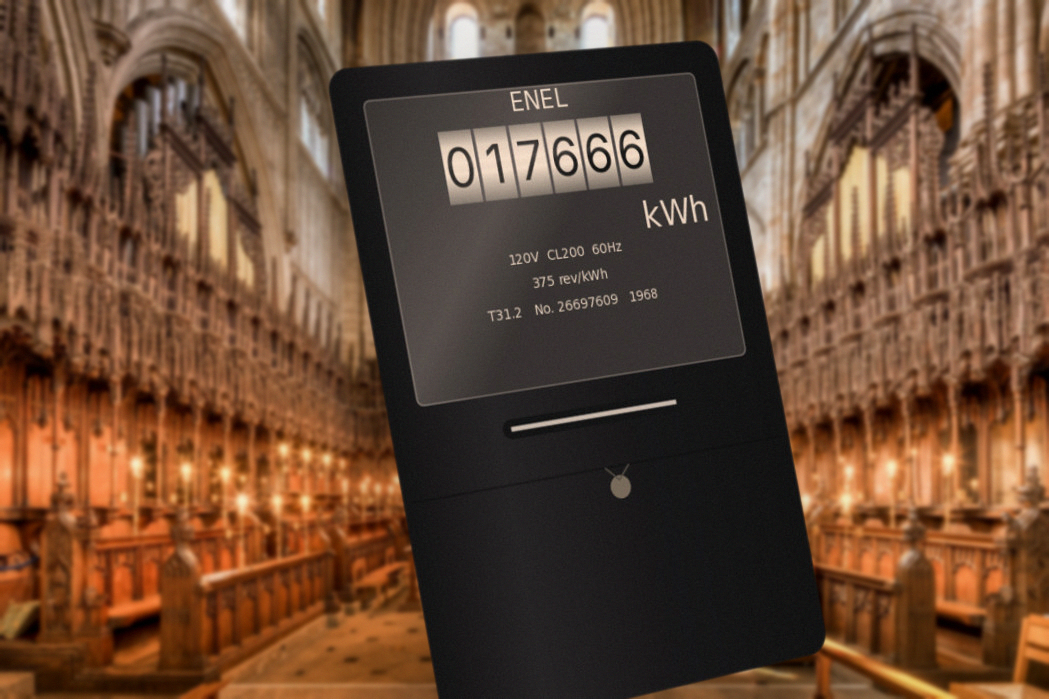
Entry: 17666 kWh
